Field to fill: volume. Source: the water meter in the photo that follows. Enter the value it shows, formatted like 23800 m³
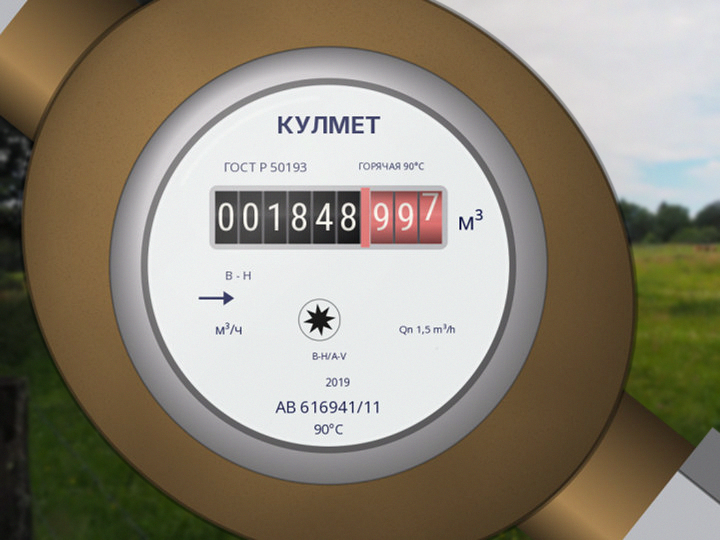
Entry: 1848.997 m³
